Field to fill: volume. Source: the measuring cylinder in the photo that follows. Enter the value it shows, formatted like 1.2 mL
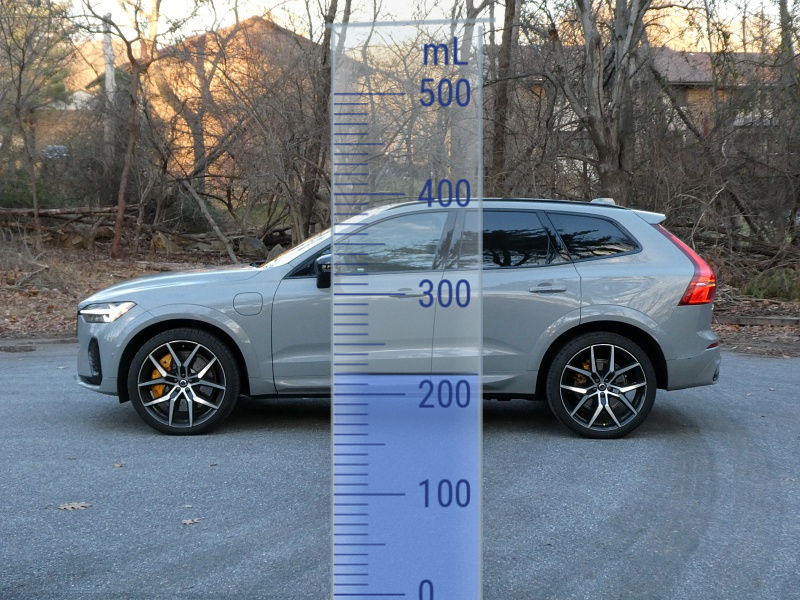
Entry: 220 mL
